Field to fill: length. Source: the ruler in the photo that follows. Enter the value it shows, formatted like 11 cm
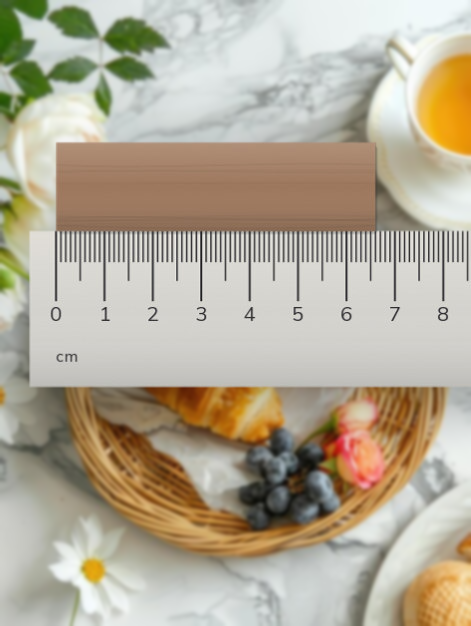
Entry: 6.6 cm
